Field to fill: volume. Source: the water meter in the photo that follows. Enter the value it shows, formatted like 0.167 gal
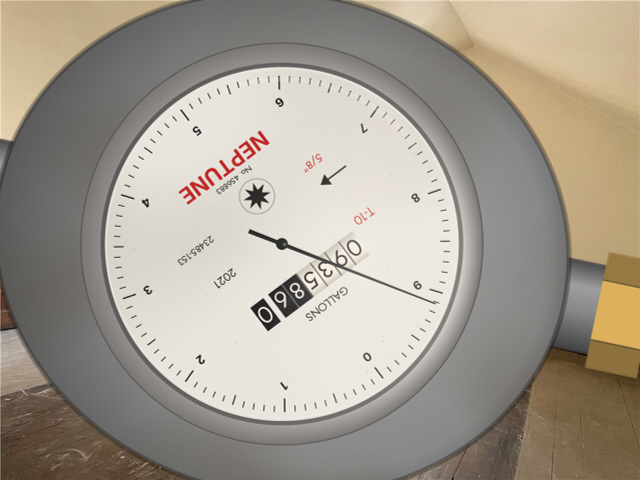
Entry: 935859.1 gal
